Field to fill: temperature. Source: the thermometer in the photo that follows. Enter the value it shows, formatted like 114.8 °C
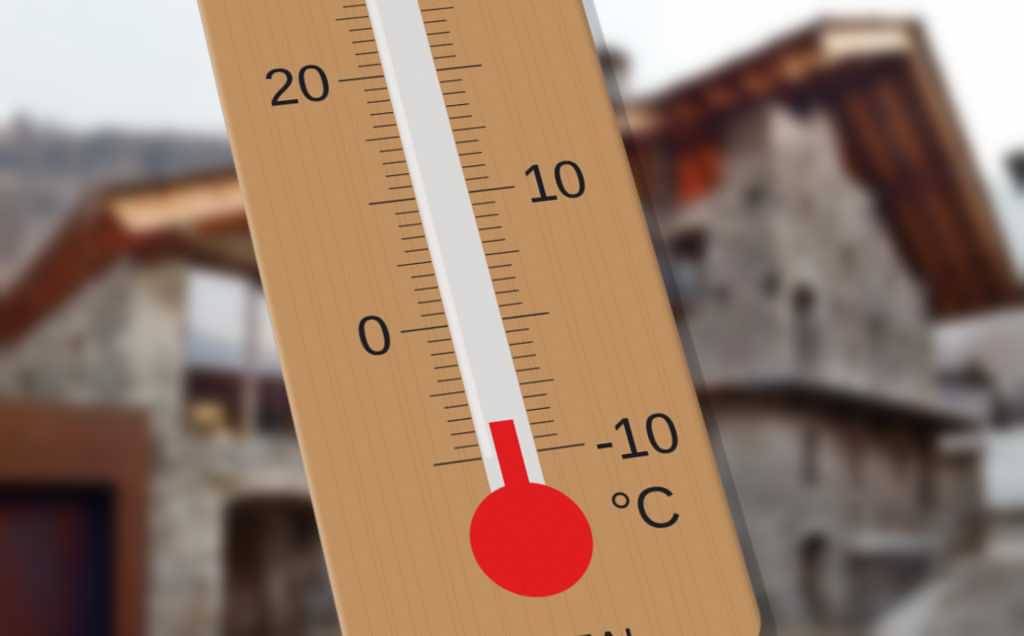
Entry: -7.5 °C
